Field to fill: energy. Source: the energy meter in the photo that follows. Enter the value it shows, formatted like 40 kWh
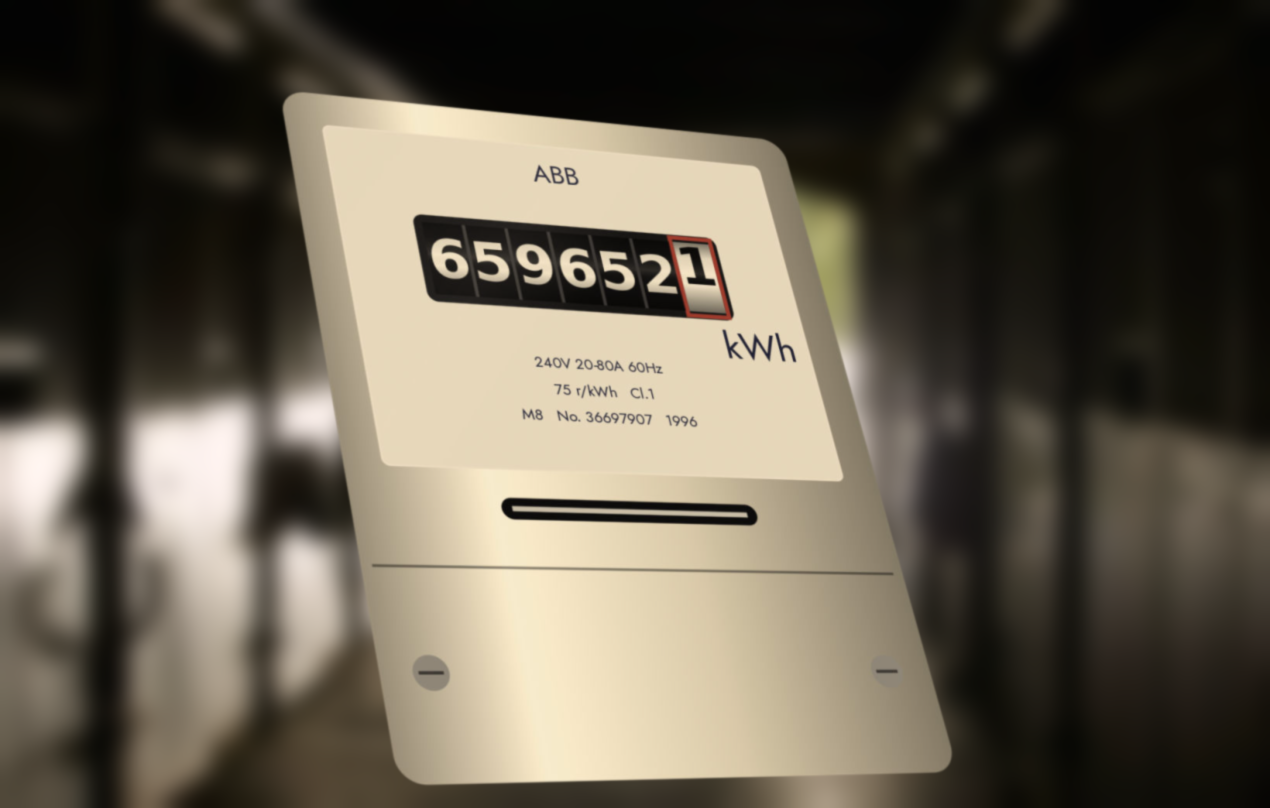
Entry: 659652.1 kWh
